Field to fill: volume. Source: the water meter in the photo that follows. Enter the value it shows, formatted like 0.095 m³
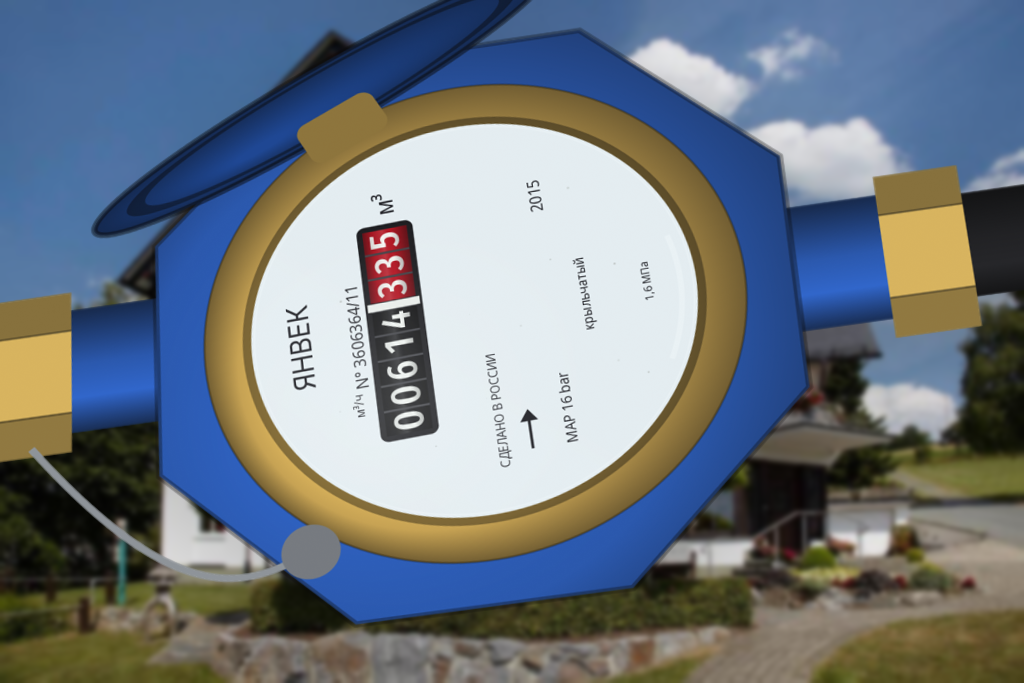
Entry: 614.335 m³
